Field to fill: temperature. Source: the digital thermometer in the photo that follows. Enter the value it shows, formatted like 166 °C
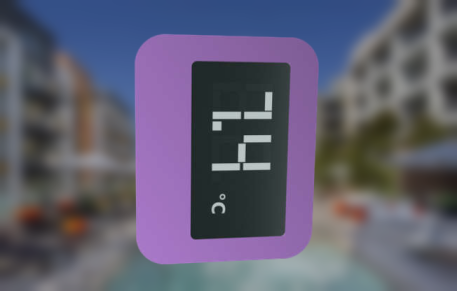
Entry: 7.4 °C
